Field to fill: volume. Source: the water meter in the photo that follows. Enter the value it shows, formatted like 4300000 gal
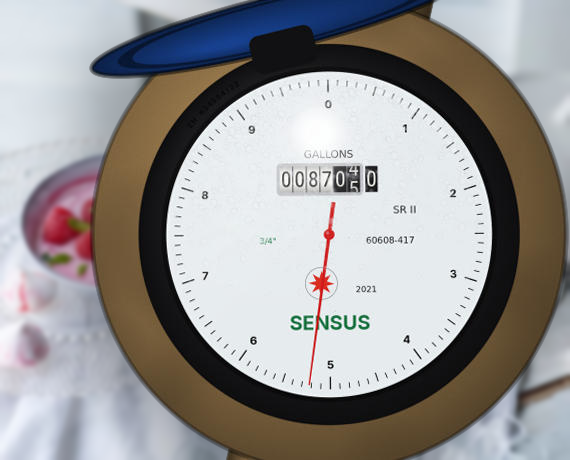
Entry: 87045.2 gal
